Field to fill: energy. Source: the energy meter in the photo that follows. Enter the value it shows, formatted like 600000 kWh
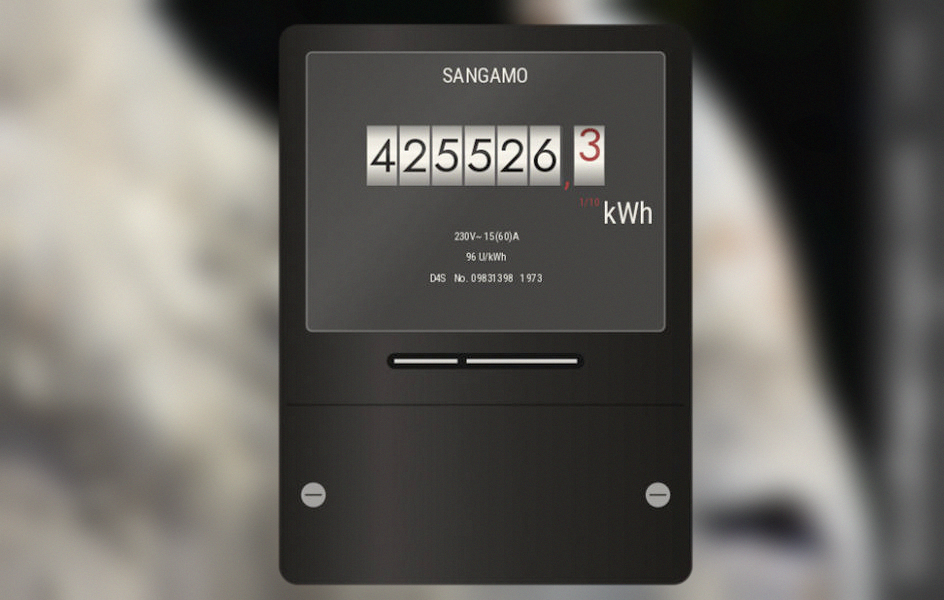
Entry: 425526.3 kWh
